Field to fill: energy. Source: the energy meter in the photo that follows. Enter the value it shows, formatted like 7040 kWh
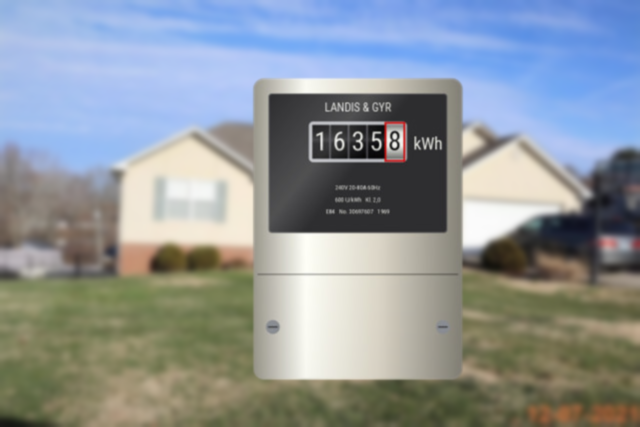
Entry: 1635.8 kWh
